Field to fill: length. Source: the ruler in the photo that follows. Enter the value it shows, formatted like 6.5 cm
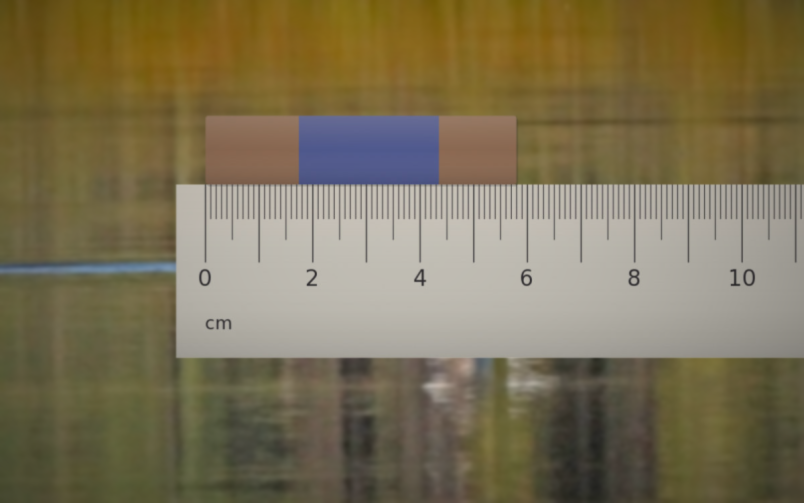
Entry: 5.8 cm
